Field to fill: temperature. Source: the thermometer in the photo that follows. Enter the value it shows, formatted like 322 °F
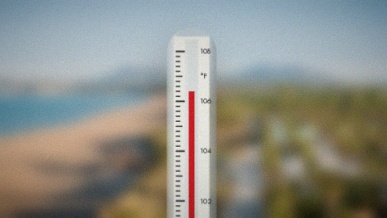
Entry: 106.4 °F
